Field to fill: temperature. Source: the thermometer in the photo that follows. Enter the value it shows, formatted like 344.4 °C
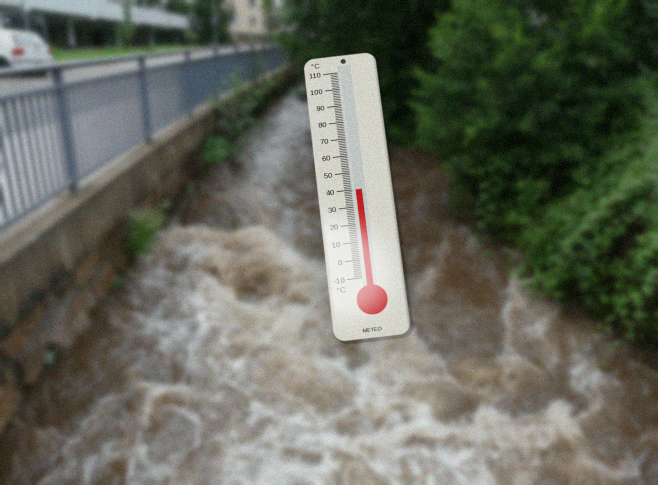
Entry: 40 °C
